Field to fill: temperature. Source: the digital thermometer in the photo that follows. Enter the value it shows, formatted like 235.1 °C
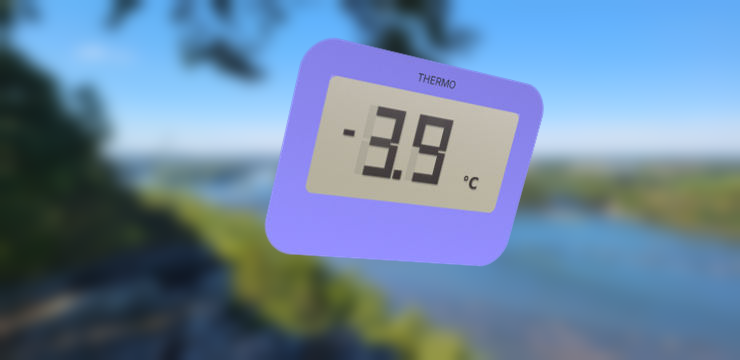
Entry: -3.9 °C
